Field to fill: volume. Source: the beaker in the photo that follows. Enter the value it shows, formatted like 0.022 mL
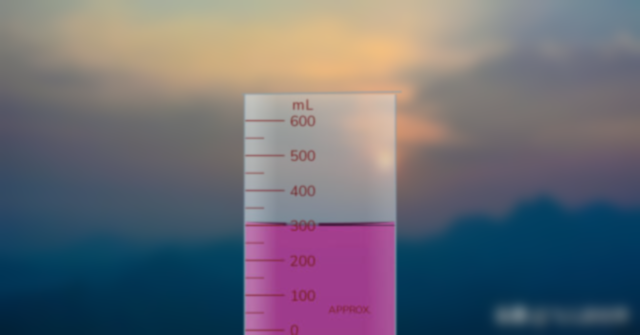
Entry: 300 mL
